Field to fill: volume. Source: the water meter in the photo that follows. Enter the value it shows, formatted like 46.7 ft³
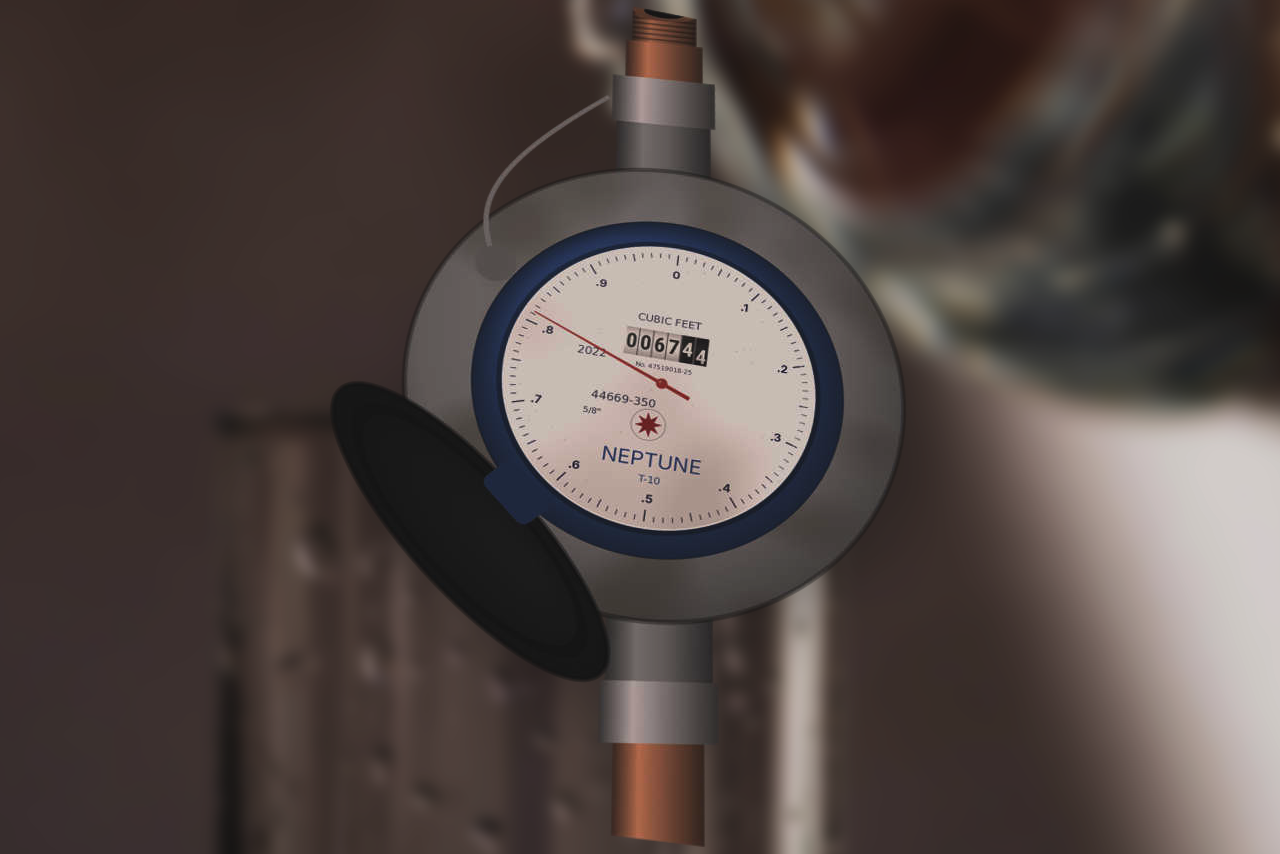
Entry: 6743.81 ft³
